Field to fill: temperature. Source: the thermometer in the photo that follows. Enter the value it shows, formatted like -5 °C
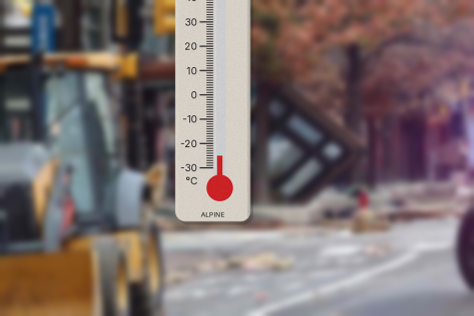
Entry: -25 °C
